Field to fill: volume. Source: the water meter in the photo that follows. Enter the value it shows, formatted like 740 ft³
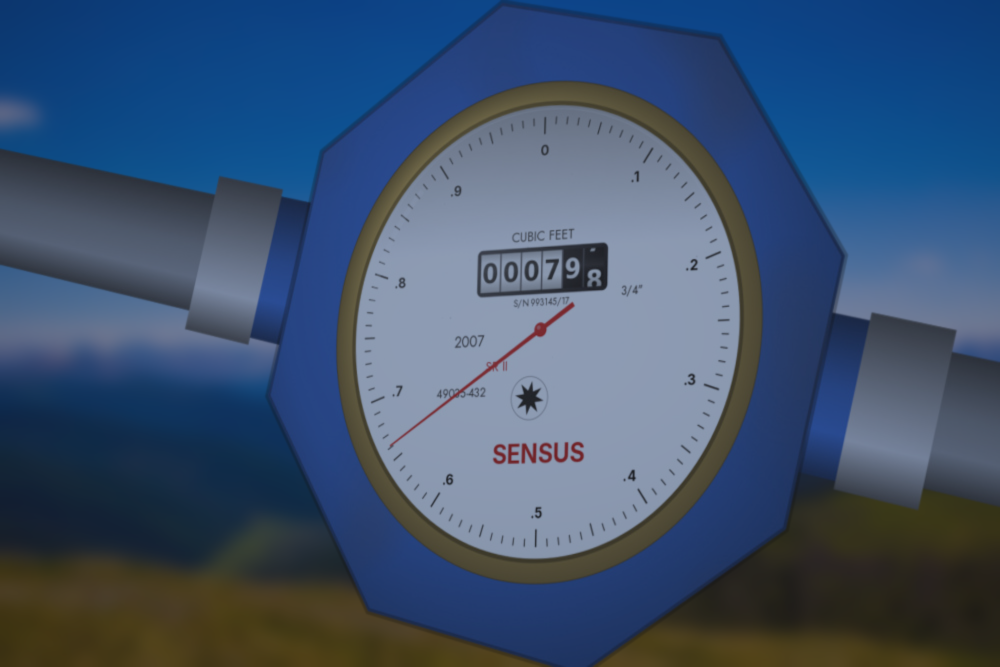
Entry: 797.66 ft³
